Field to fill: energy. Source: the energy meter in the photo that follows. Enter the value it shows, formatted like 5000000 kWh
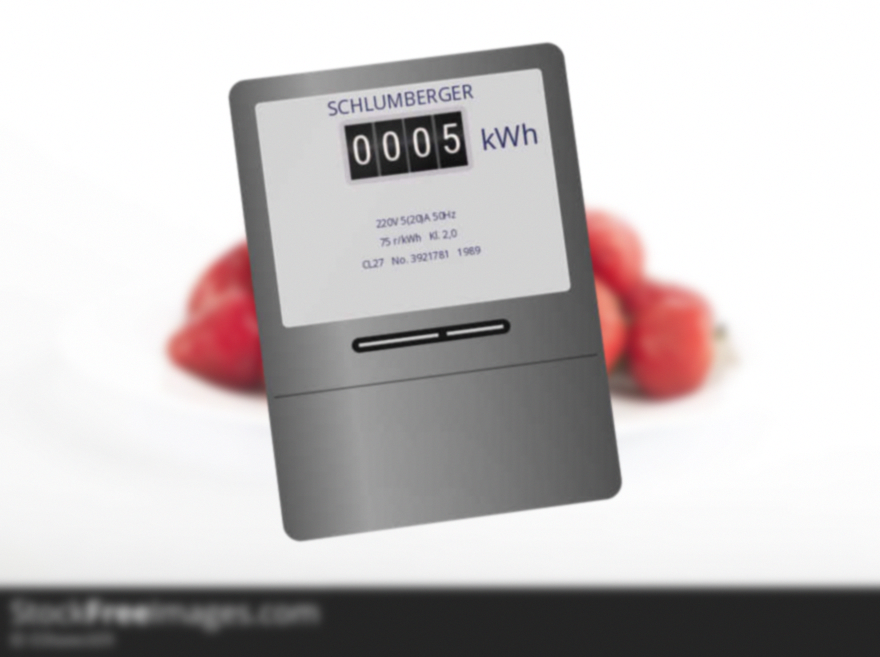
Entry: 5 kWh
